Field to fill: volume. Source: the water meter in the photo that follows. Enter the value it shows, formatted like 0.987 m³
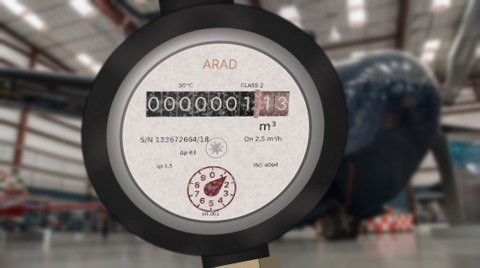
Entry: 1.131 m³
